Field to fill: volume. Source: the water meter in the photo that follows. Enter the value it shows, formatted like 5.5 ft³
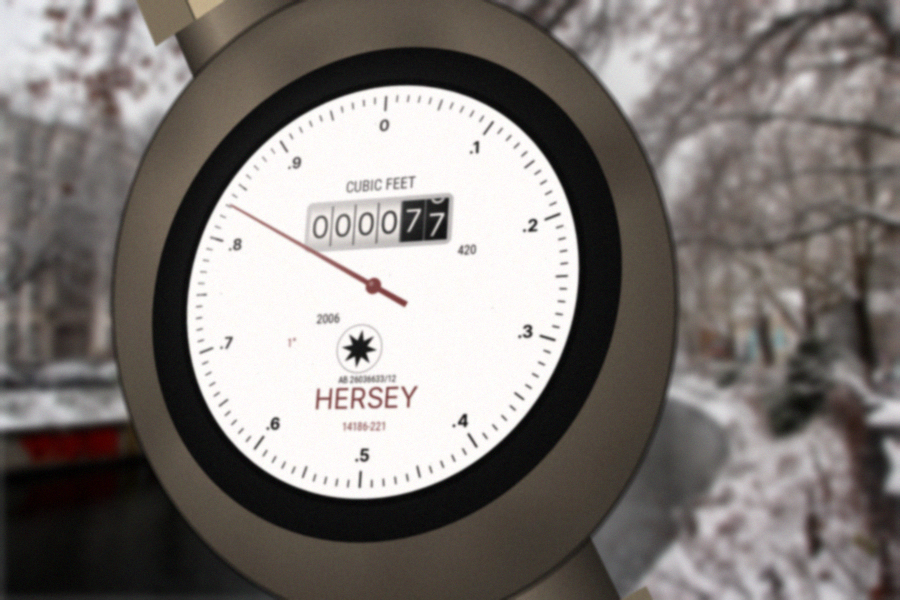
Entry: 76.83 ft³
